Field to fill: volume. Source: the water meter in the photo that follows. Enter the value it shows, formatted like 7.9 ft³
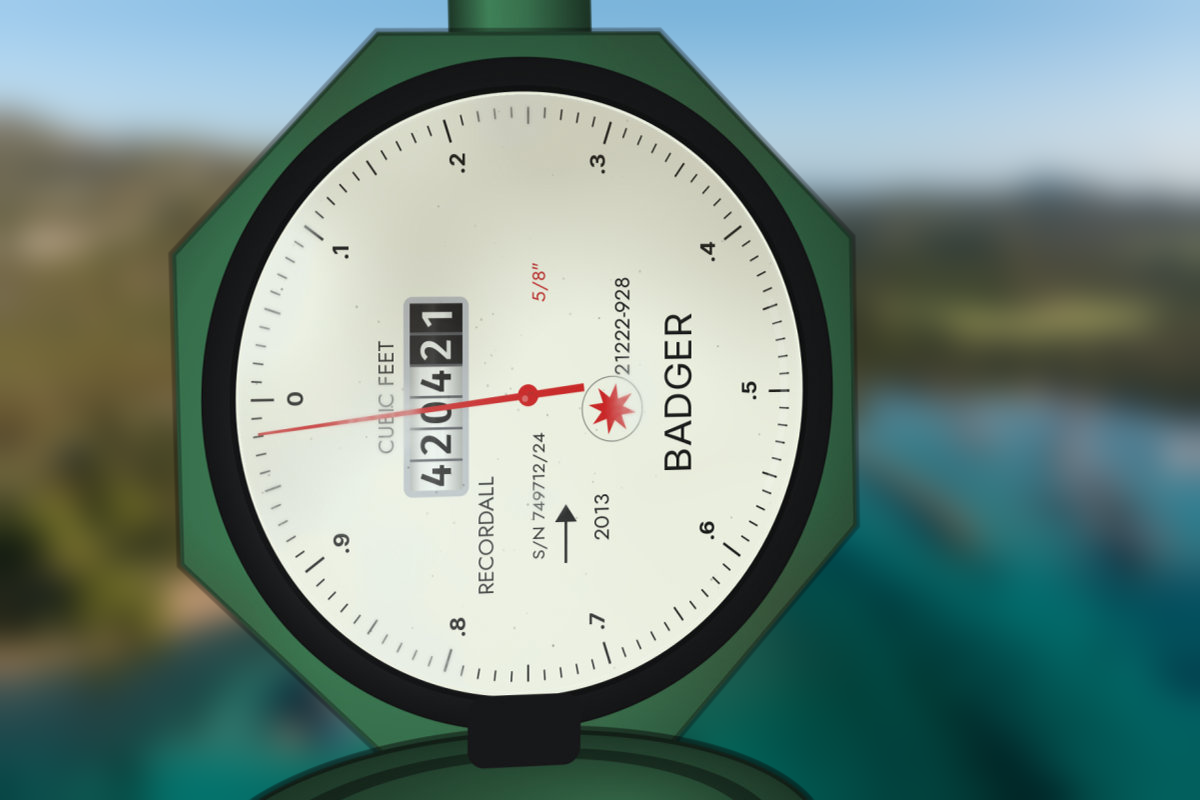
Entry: 420420.98 ft³
